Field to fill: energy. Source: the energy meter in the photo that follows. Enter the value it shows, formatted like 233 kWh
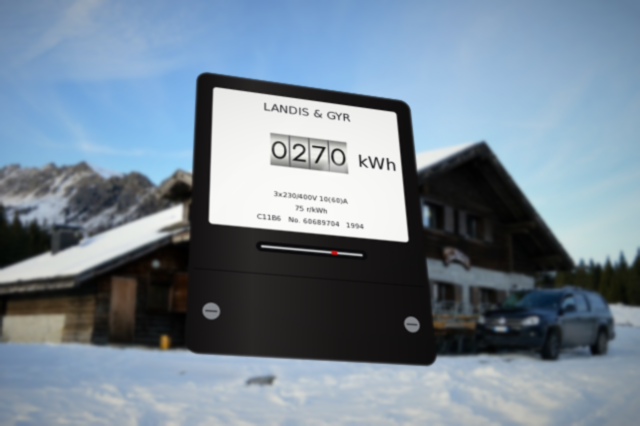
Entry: 270 kWh
